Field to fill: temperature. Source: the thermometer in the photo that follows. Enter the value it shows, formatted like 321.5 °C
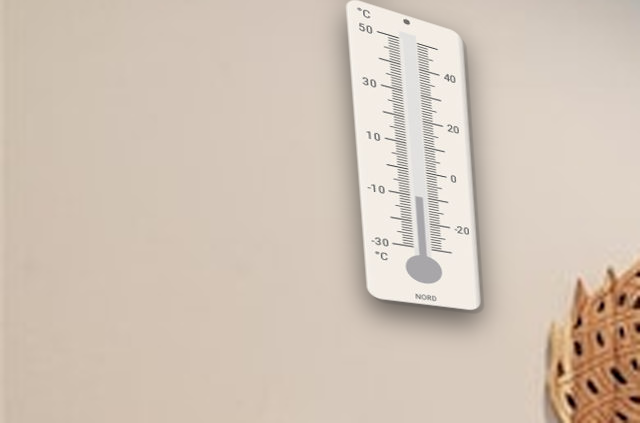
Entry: -10 °C
